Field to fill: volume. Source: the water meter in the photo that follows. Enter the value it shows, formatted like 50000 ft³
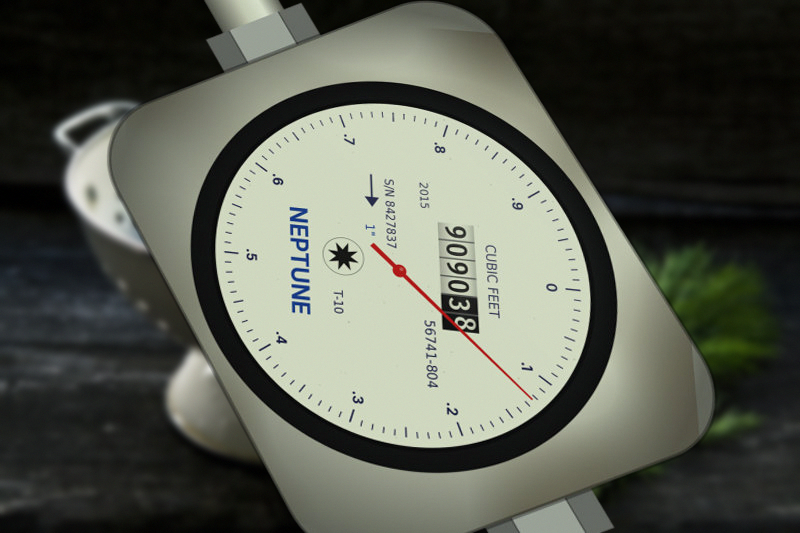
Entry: 909038.12 ft³
